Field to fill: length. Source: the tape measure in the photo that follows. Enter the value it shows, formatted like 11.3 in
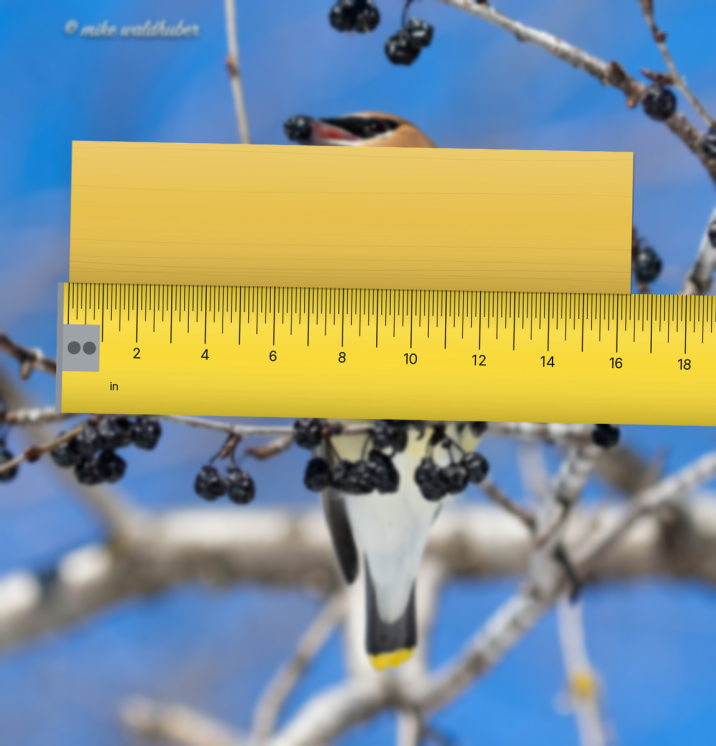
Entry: 16.375 in
